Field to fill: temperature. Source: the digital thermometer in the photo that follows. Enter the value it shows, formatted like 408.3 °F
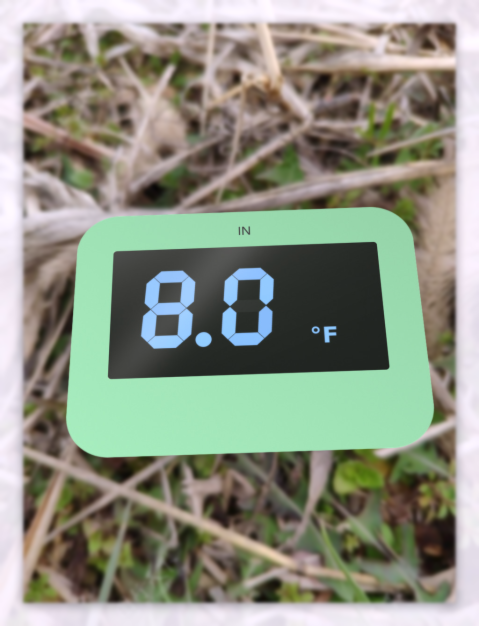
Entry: 8.0 °F
